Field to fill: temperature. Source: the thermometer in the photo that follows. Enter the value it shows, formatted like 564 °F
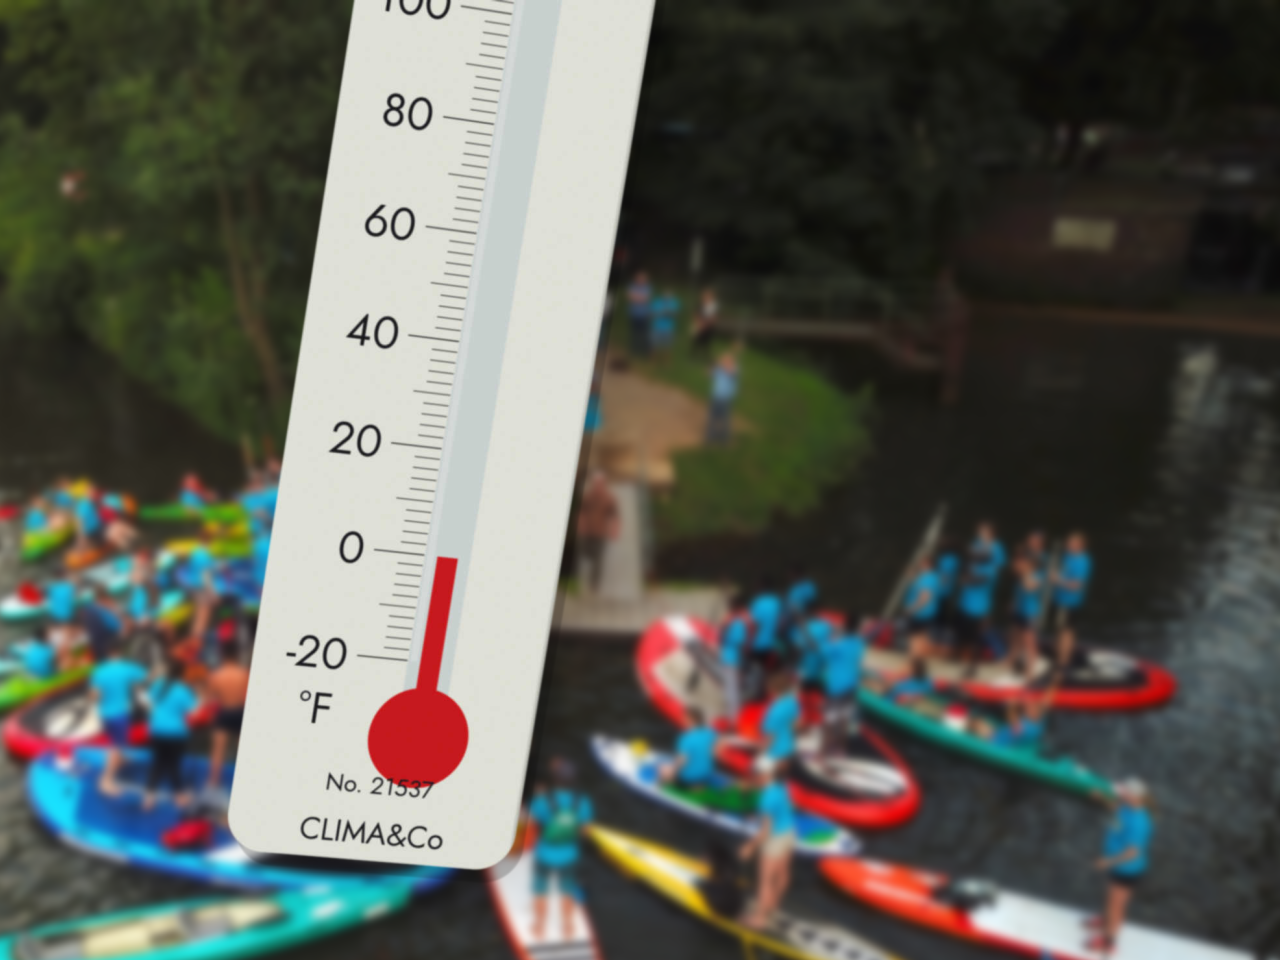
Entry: 0 °F
